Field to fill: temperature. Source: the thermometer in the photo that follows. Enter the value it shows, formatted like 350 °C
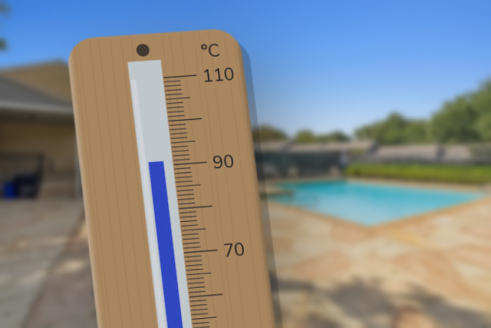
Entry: 91 °C
